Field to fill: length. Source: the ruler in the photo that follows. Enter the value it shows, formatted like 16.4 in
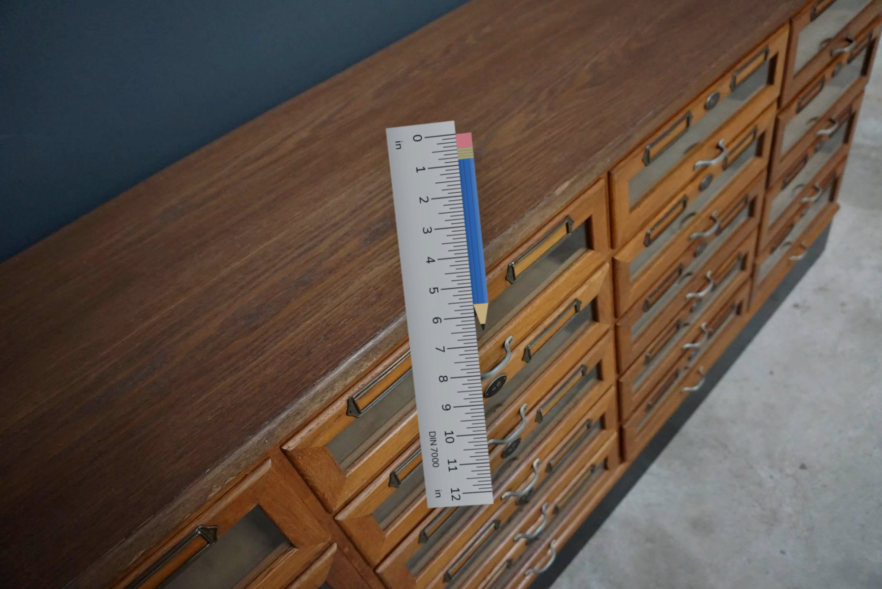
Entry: 6.5 in
